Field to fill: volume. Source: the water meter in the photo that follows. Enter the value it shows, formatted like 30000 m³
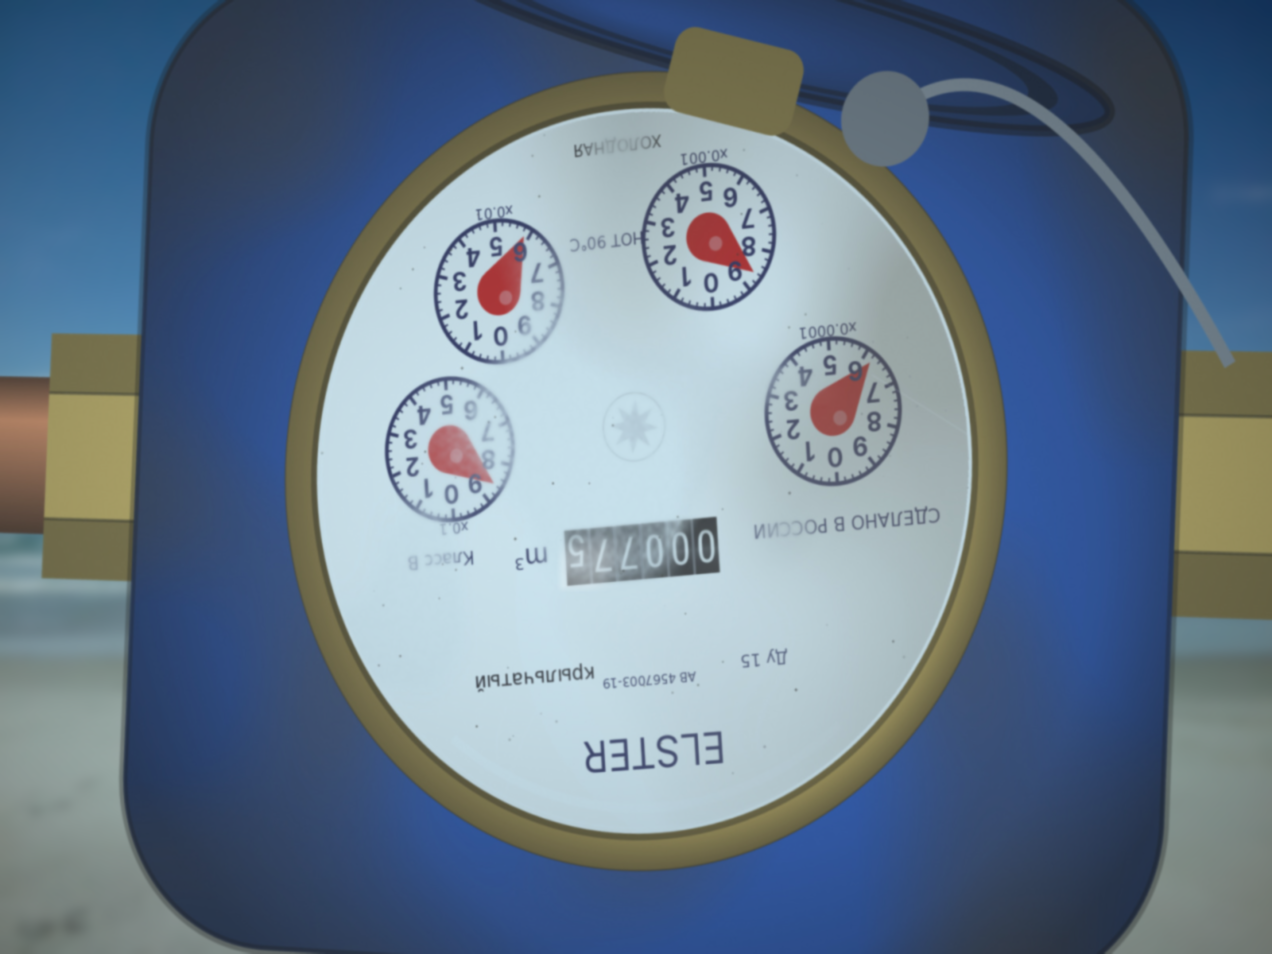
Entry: 774.8586 m³
